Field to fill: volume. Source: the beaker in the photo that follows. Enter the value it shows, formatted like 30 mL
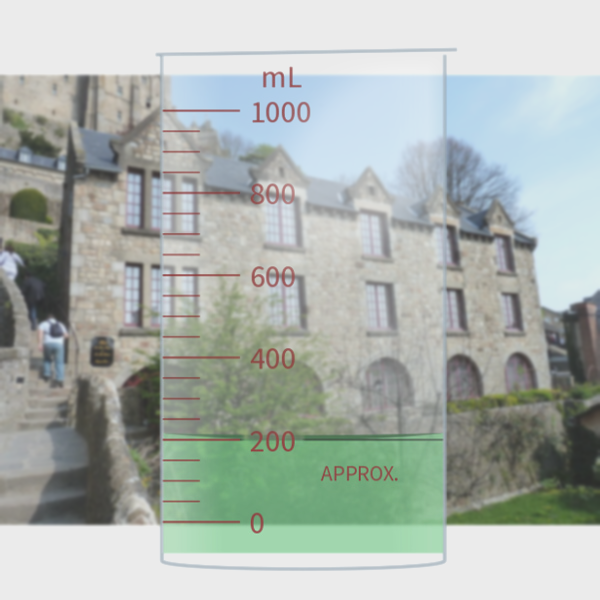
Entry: 200 mL
